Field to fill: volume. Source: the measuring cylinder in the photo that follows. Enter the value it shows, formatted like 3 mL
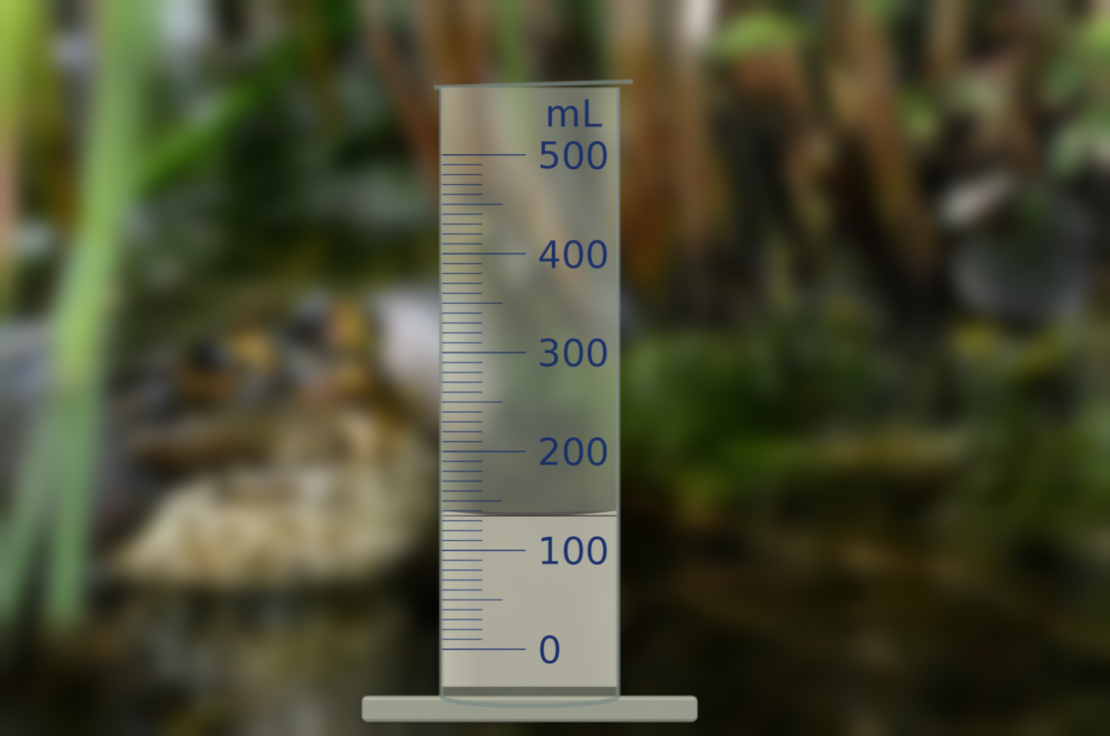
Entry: 135 mL
